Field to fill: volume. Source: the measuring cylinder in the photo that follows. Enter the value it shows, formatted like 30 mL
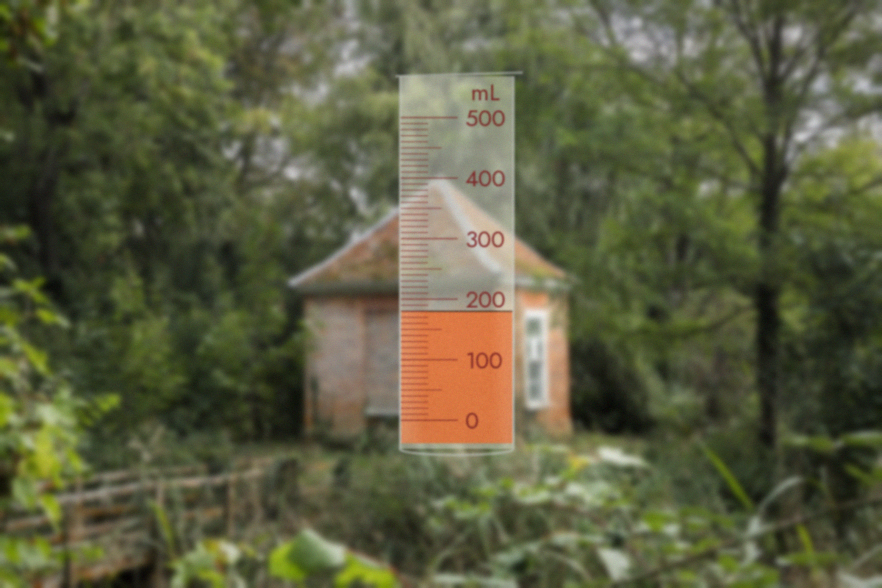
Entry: 180 mL
